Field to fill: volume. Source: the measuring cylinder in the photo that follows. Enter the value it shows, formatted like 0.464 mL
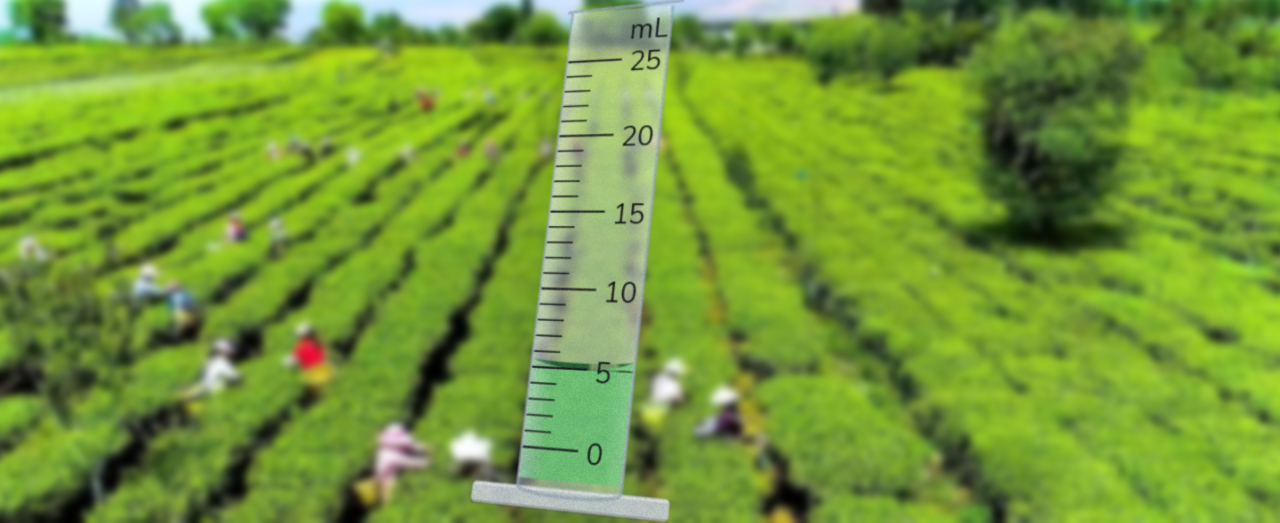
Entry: 5 mL
